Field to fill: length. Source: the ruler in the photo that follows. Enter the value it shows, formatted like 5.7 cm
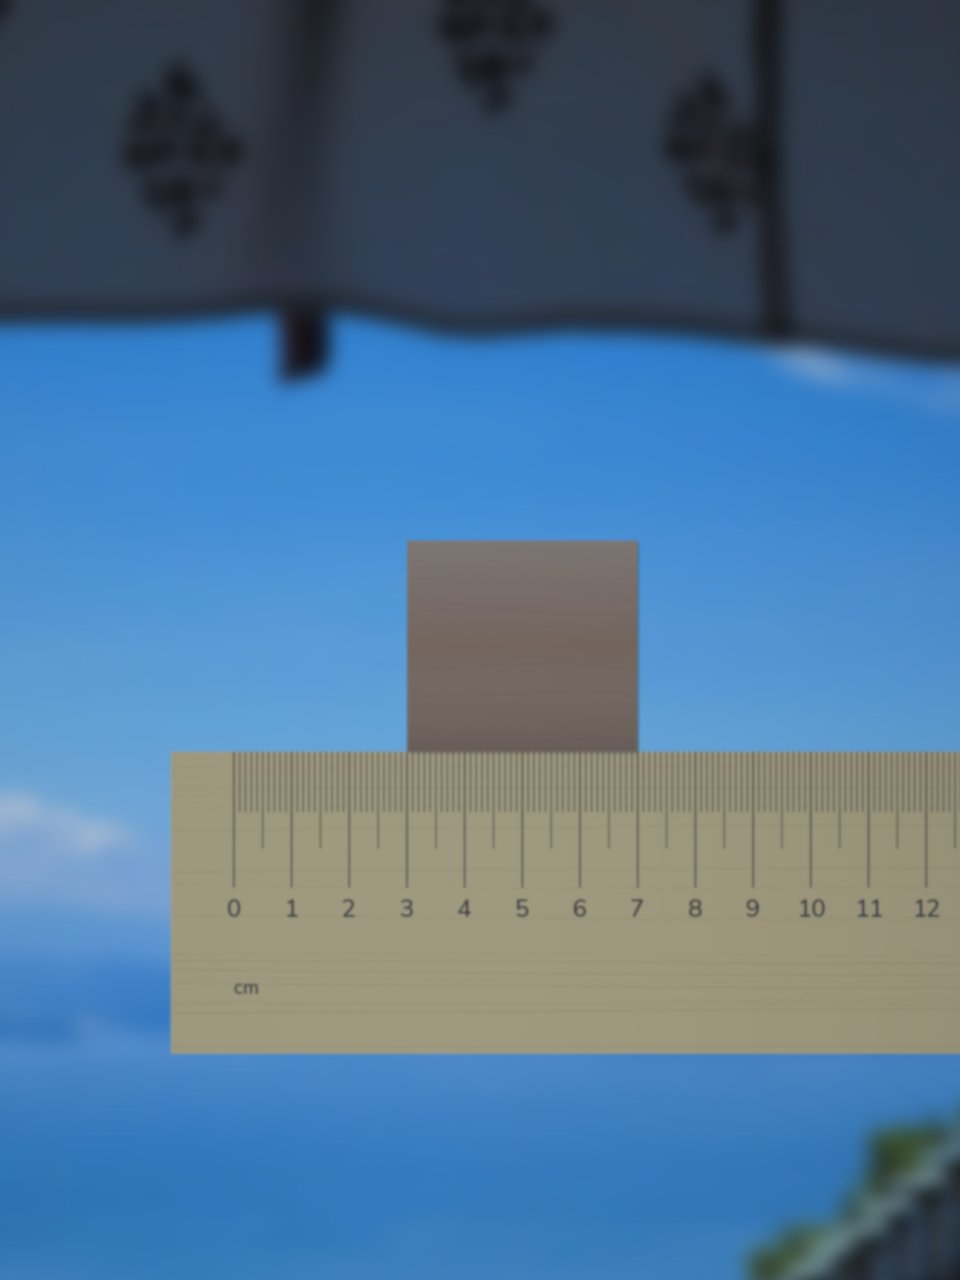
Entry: 4 cm
